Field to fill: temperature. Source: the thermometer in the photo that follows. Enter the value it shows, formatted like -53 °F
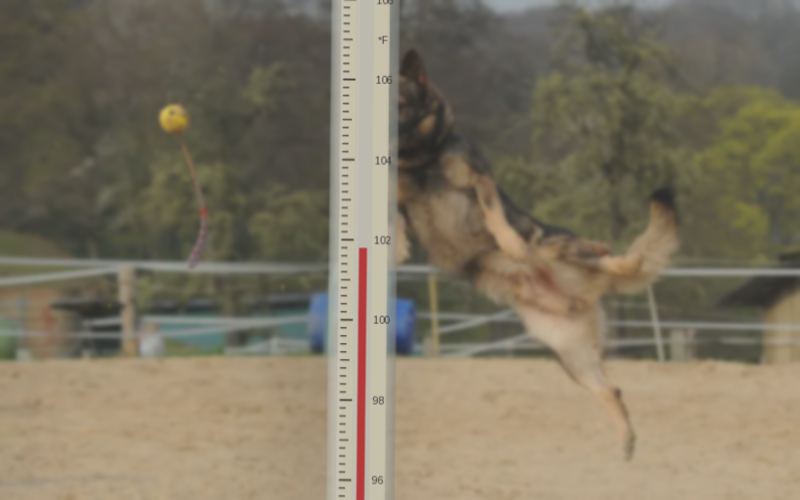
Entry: 101.8 °F
